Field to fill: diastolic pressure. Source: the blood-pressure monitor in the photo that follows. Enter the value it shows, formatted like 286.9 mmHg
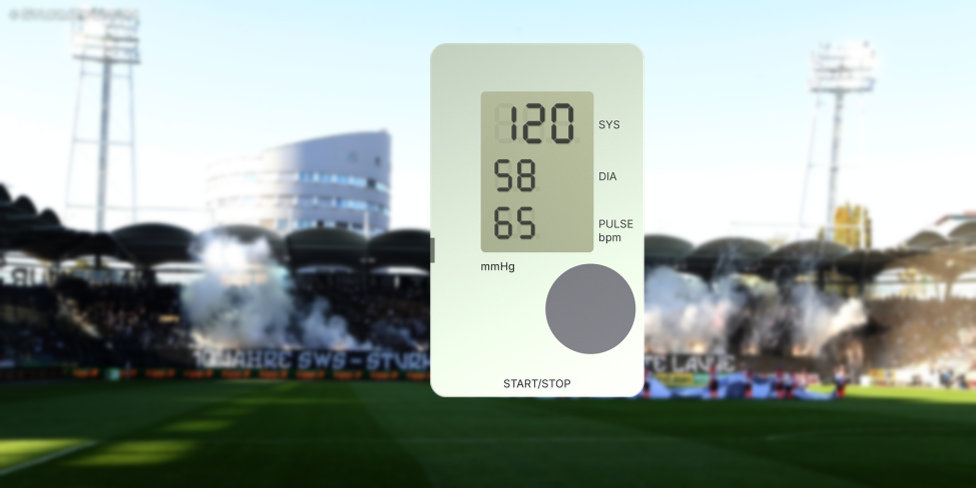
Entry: 58 mmHg
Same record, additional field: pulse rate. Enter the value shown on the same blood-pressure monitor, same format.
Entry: 65 bpm
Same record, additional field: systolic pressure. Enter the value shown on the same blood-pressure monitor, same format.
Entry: 120 mmHg
